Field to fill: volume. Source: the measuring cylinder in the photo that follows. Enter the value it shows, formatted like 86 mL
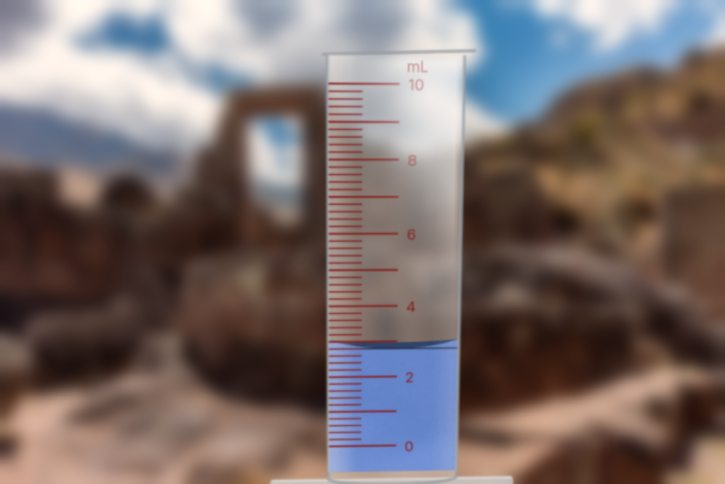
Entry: 2.8 mL
